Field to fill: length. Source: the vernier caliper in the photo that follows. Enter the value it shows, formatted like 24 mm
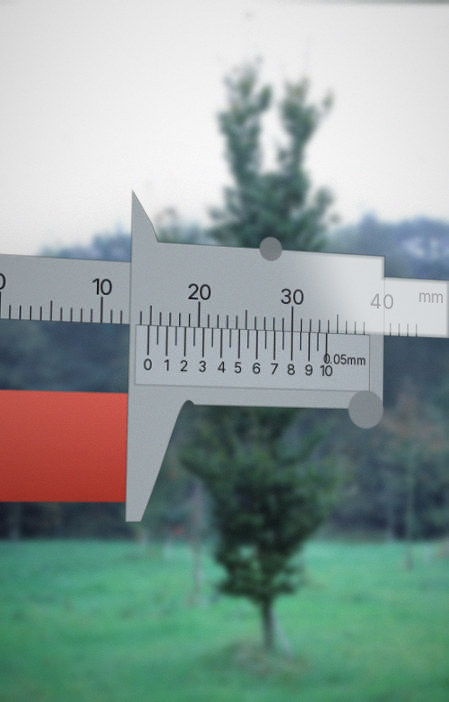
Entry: 14.8 mm
